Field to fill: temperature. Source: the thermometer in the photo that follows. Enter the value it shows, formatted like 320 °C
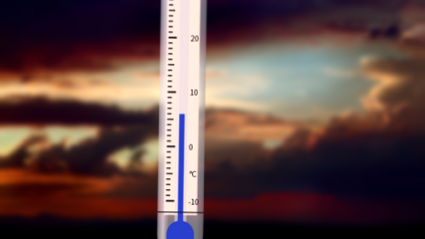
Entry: 6 °C
